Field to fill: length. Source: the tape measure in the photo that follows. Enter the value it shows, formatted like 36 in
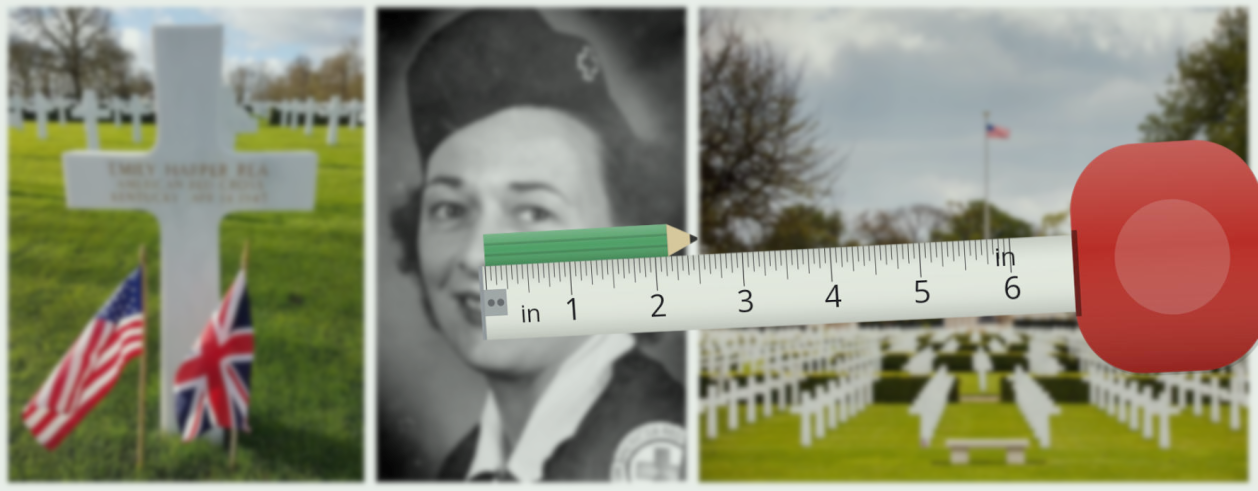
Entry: 2.5 in
